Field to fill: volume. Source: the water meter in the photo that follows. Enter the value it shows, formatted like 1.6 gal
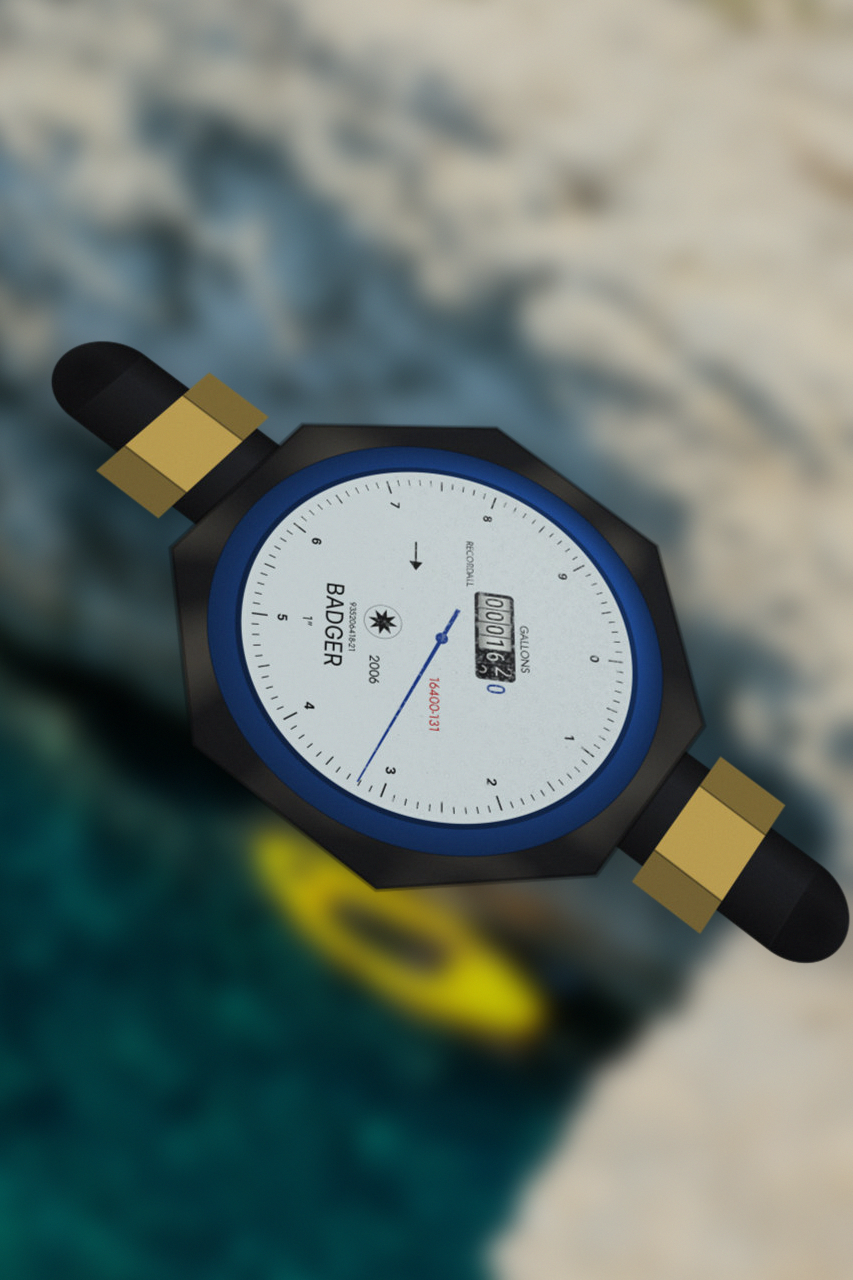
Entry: 1623.2 gal
